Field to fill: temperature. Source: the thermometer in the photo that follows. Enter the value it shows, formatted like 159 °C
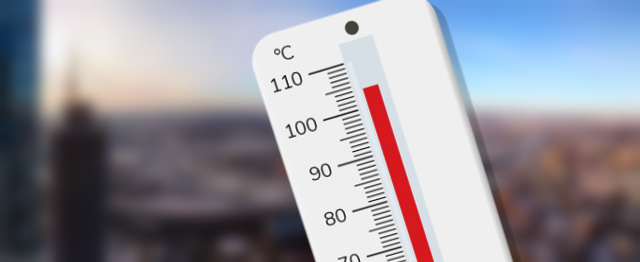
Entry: 104 °C
